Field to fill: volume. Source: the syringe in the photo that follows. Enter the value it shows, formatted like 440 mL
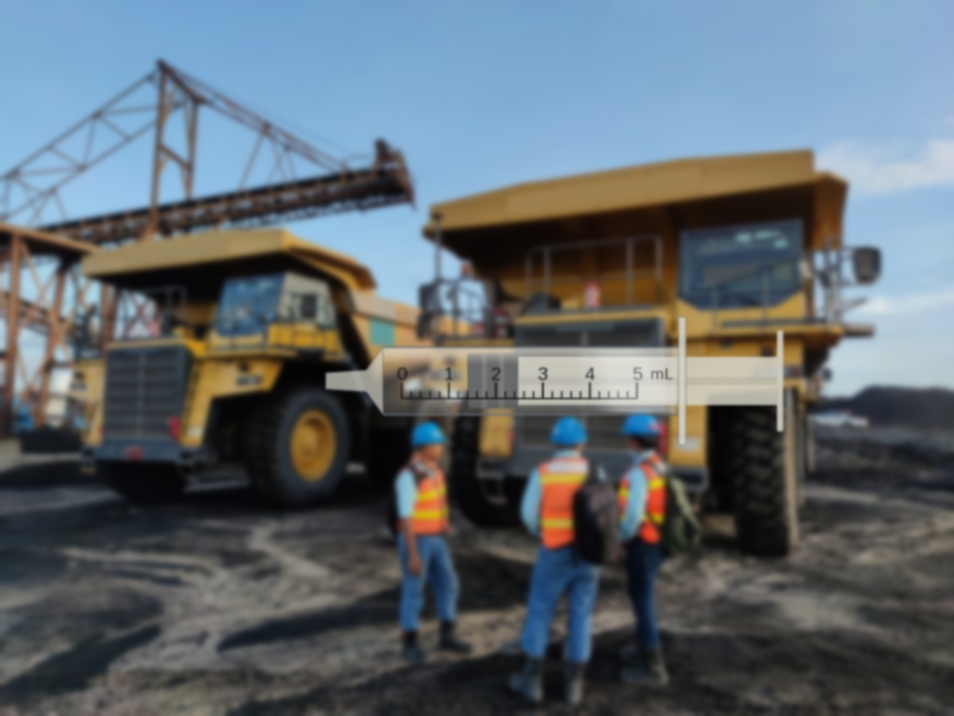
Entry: 1.4 mL
